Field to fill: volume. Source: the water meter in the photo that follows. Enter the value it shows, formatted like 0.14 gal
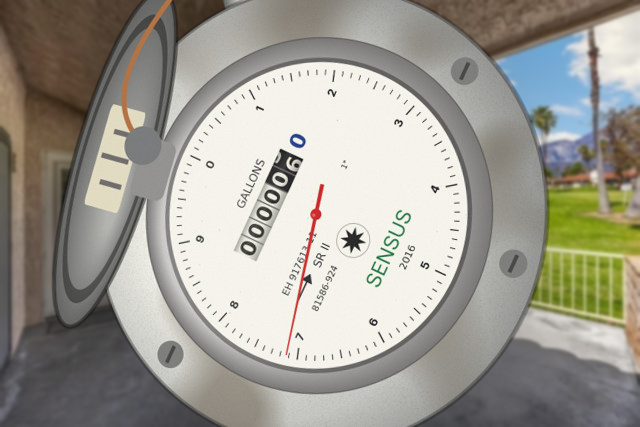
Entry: 57.1 gal
